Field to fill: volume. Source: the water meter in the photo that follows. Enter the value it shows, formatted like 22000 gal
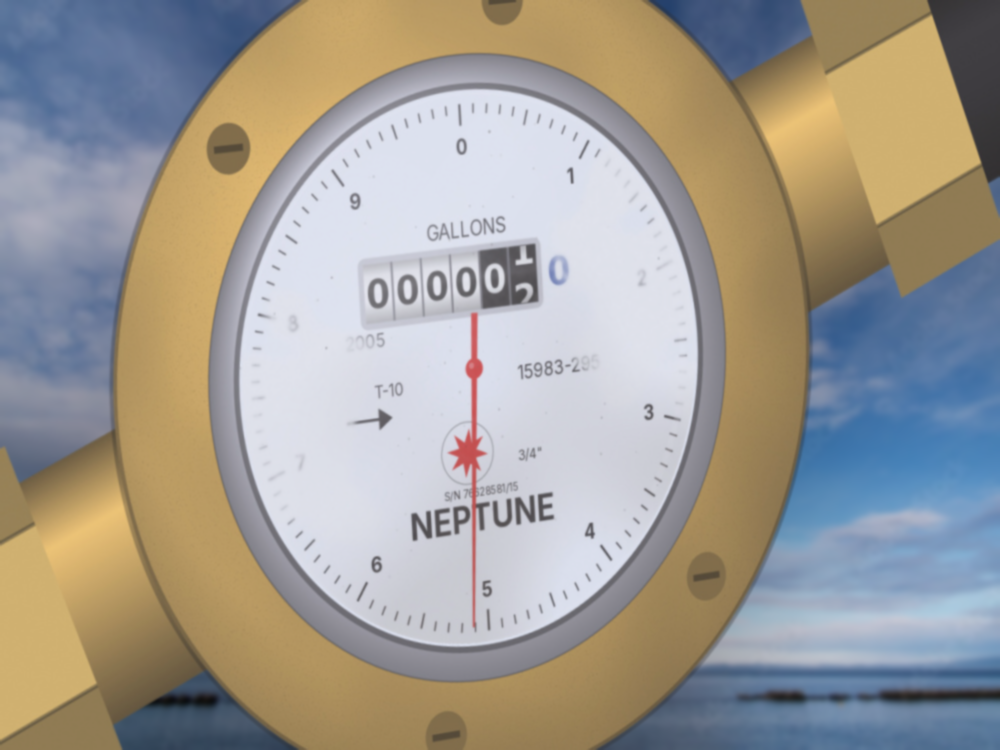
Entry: 15.1 gal
